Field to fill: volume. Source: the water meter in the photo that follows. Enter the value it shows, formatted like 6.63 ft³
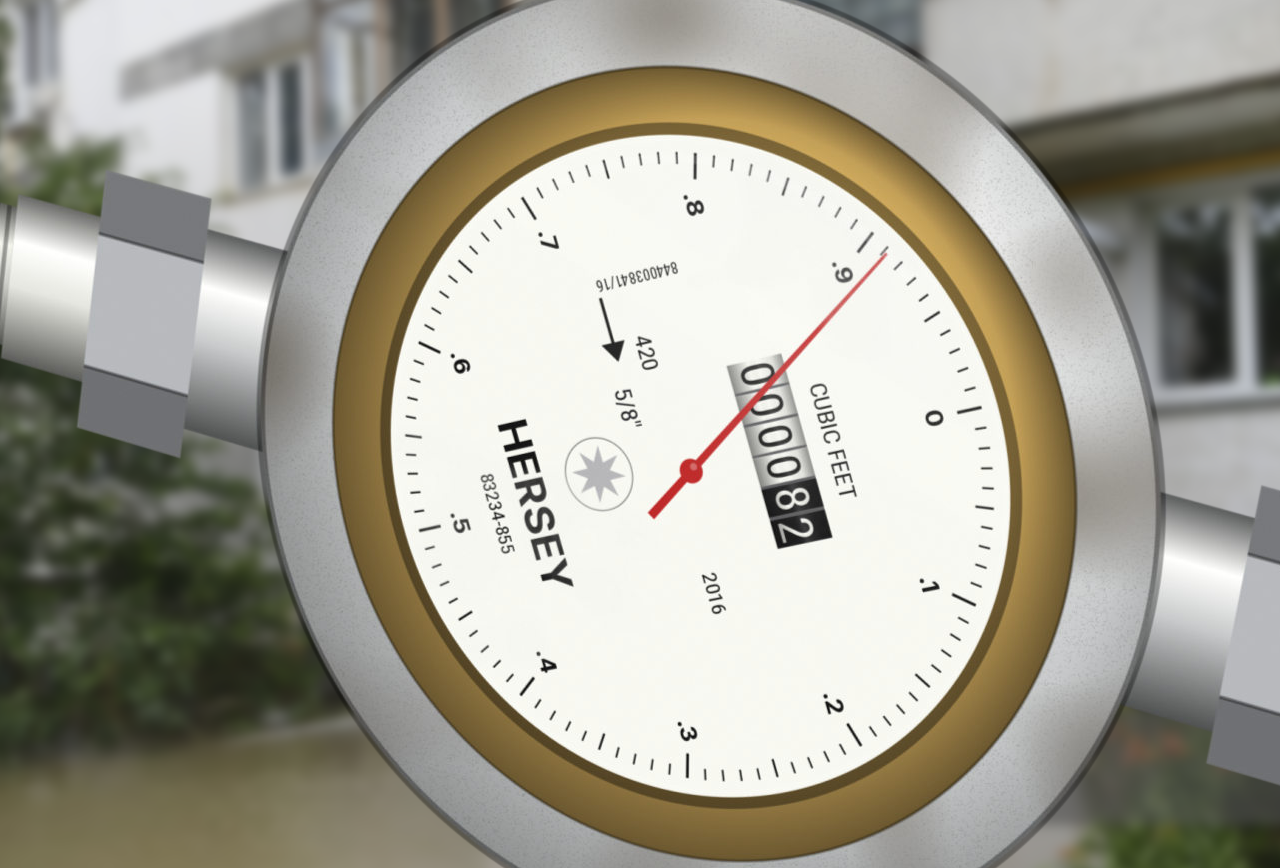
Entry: 81.91 ft³
